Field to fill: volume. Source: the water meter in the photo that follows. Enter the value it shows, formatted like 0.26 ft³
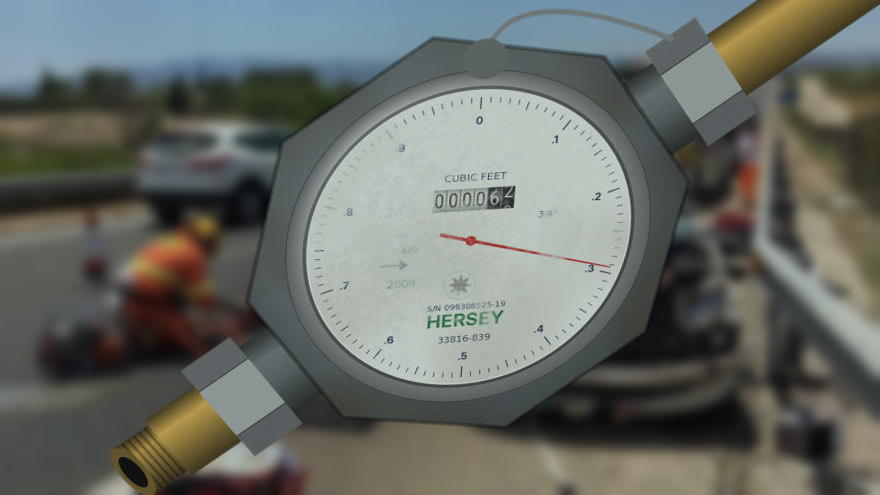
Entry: 62.29 ft³
